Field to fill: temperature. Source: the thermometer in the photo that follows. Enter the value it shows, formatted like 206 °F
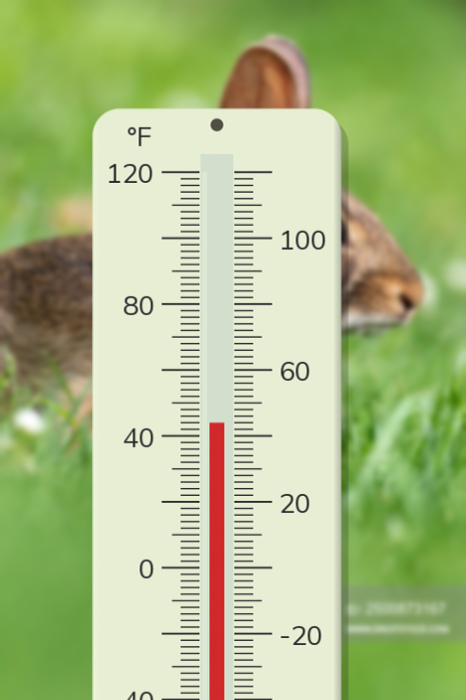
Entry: 44 °F
